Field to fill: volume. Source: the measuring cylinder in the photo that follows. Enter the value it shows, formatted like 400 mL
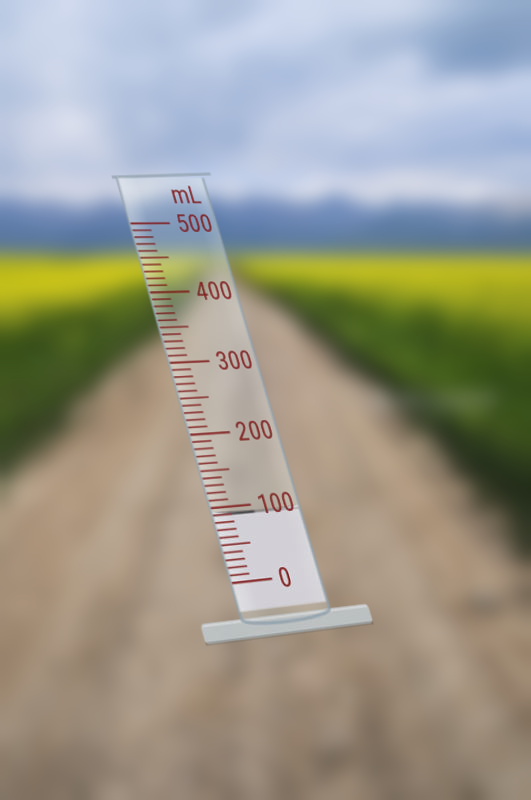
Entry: 90 mL
